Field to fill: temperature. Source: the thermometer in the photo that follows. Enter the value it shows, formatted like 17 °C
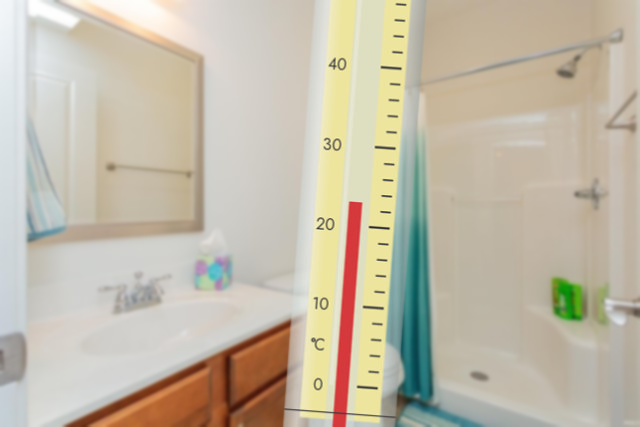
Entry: 23 °C
